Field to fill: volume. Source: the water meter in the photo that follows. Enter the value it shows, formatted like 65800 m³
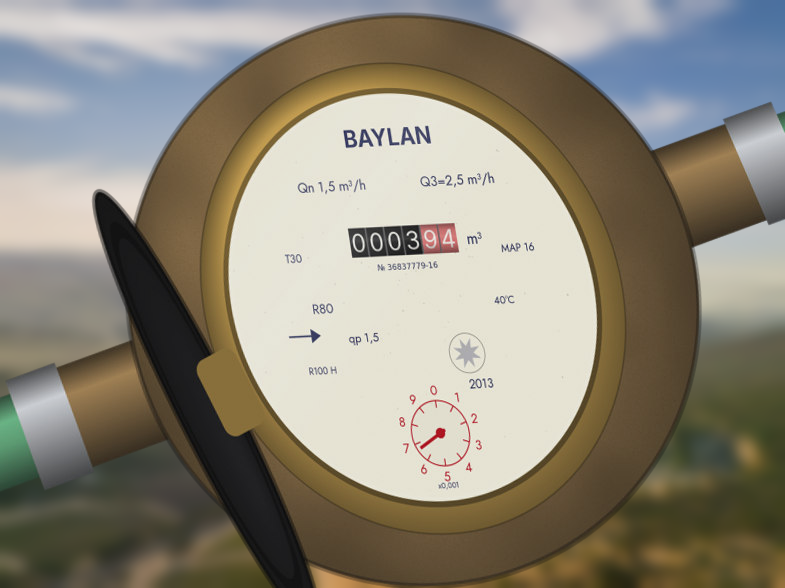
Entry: 3.946 m³
